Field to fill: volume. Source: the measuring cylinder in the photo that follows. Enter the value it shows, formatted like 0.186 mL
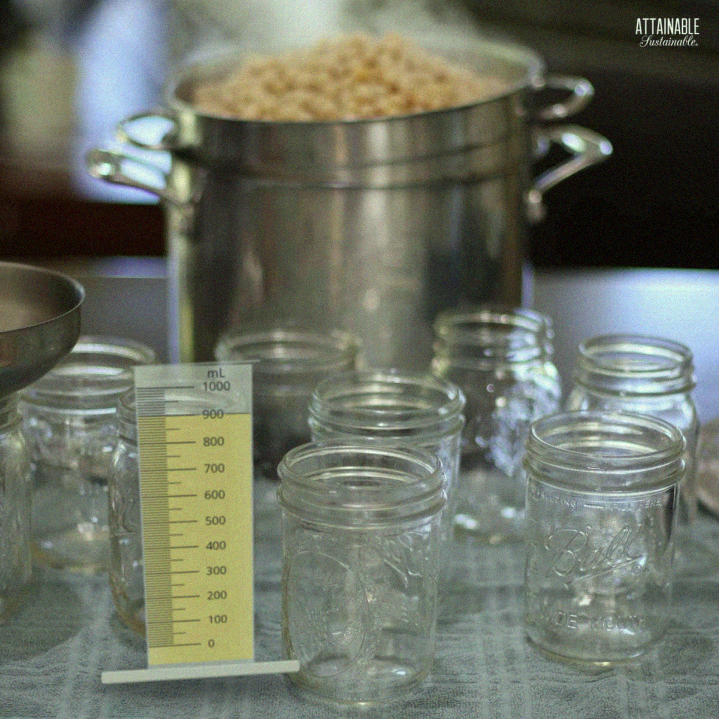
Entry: 900 mL
